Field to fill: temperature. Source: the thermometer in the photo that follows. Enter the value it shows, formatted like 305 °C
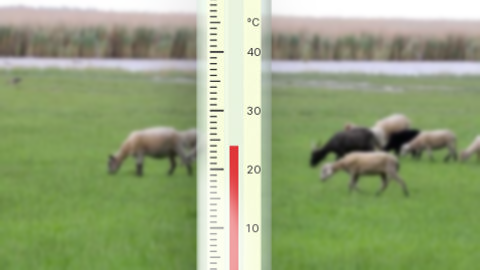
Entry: 24 °C
